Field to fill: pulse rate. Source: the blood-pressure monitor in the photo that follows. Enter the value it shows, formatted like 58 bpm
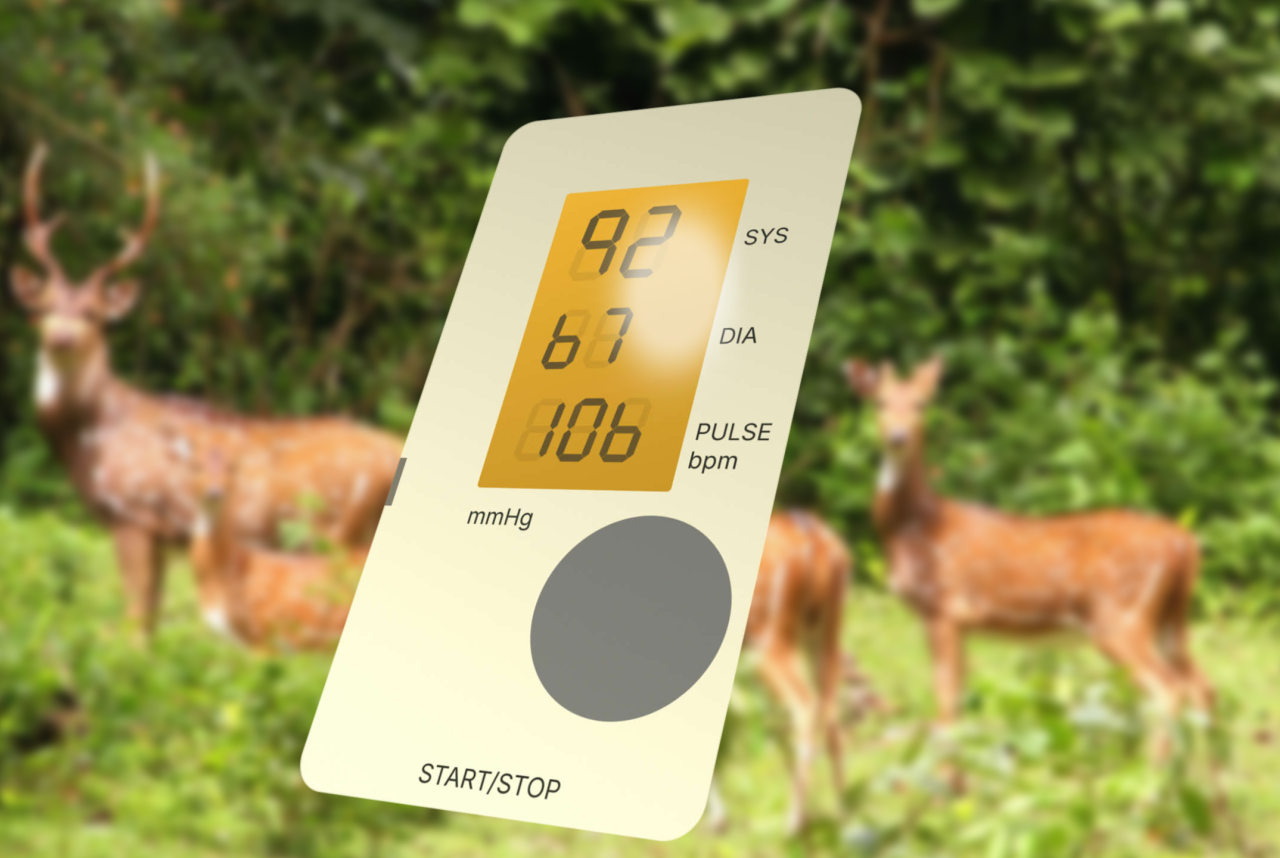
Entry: 106 bpm
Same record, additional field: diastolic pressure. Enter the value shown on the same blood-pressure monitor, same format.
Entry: 67 mmHg
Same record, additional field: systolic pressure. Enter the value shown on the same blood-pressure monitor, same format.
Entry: 92 mmHg
